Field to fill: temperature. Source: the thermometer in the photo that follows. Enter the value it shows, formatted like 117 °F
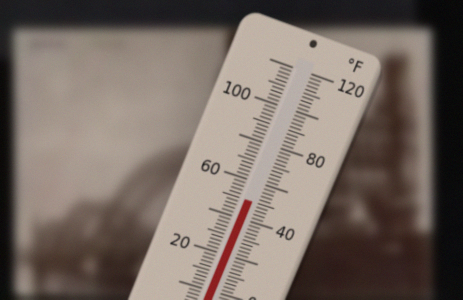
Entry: 50 °F
